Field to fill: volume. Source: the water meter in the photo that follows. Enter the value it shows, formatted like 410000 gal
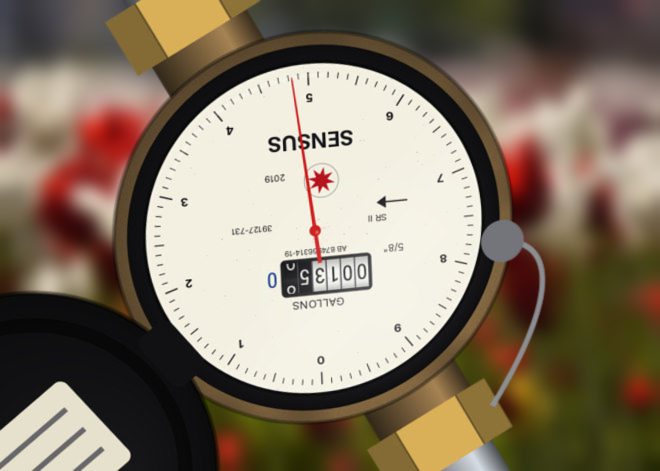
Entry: 13584.8 gal
